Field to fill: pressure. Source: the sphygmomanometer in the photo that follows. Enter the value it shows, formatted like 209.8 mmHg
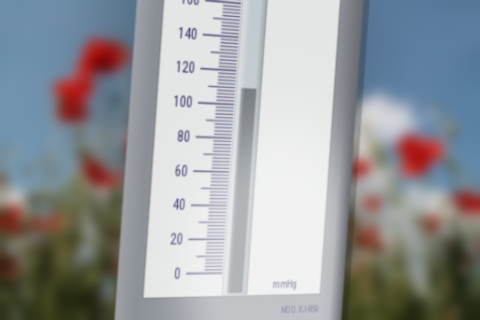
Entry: 110 mmHg
